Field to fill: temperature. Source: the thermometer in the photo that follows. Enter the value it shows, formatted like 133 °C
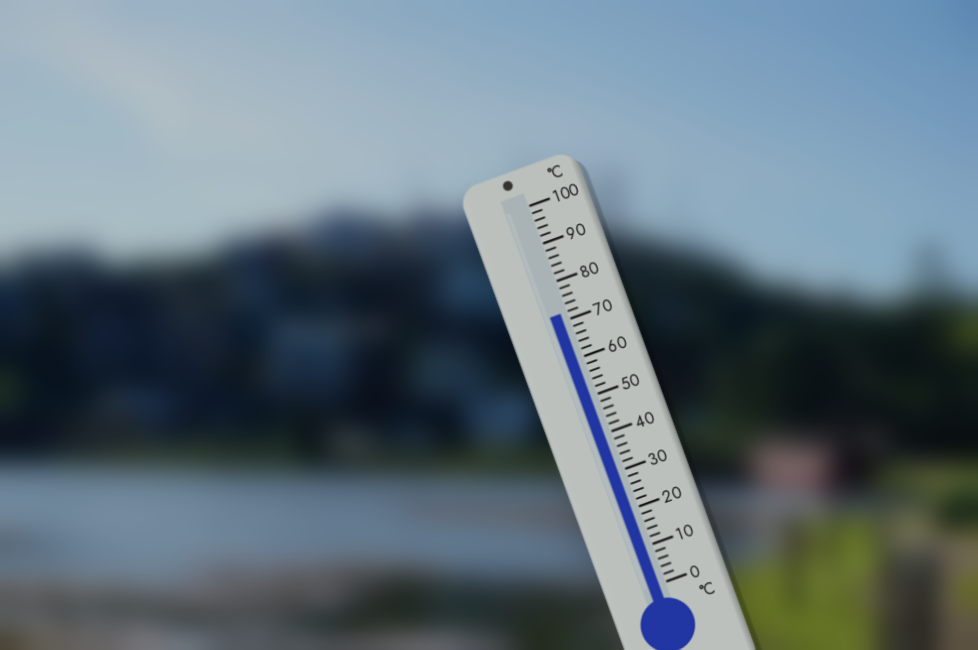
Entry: 72 °C
